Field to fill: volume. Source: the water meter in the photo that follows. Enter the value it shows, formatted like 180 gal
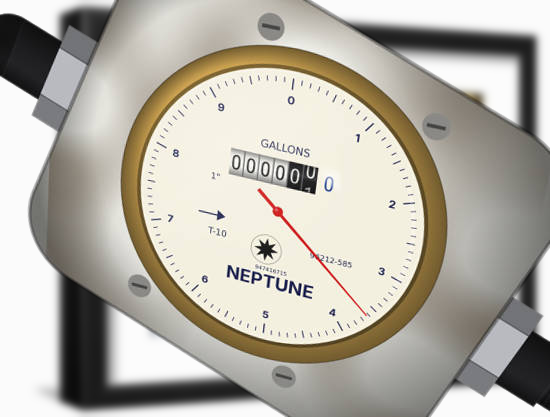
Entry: 3.6 gal
